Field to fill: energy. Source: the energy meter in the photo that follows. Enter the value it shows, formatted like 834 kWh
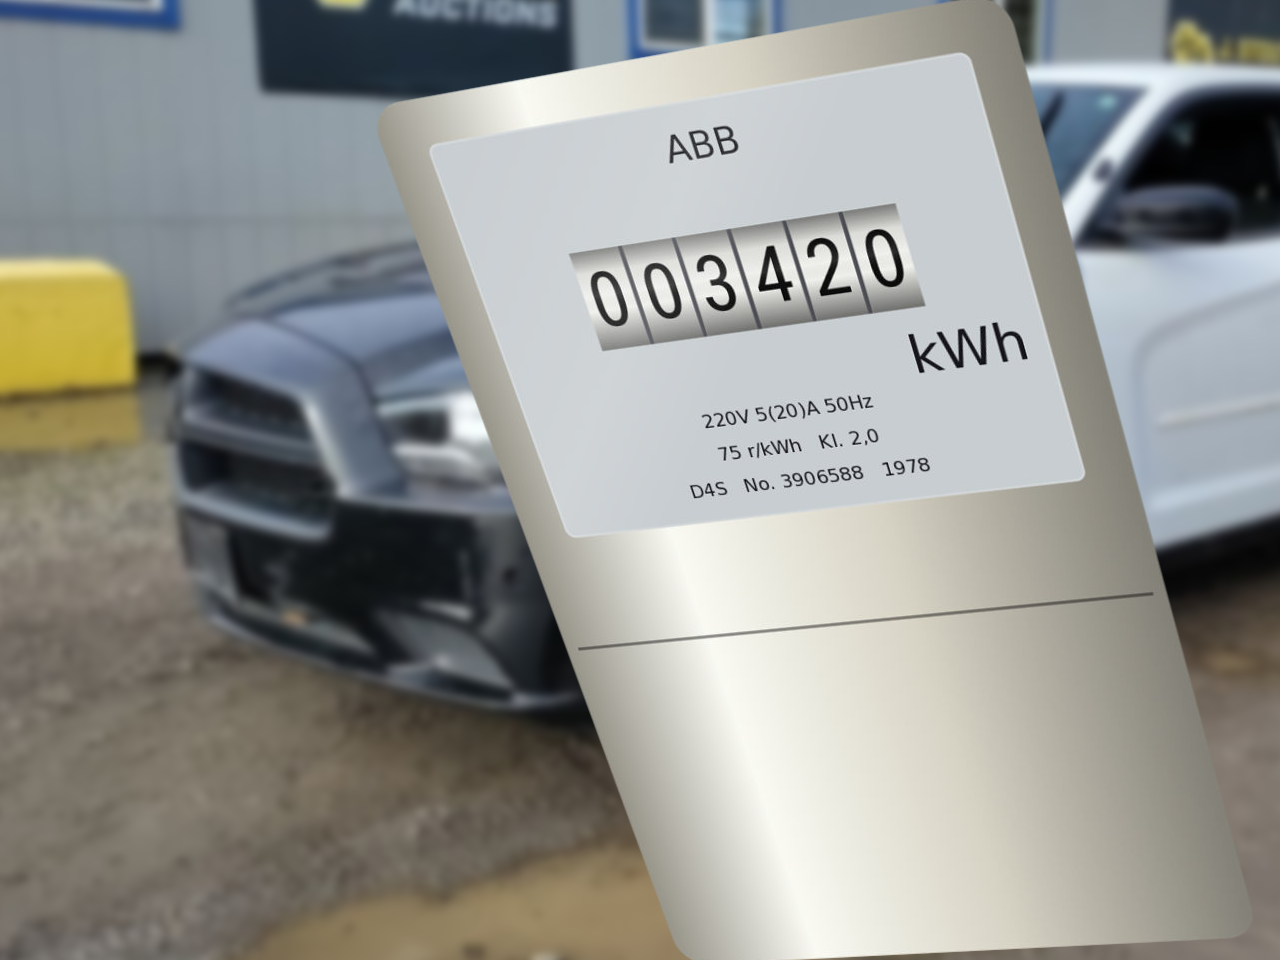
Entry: 3420 kWh
